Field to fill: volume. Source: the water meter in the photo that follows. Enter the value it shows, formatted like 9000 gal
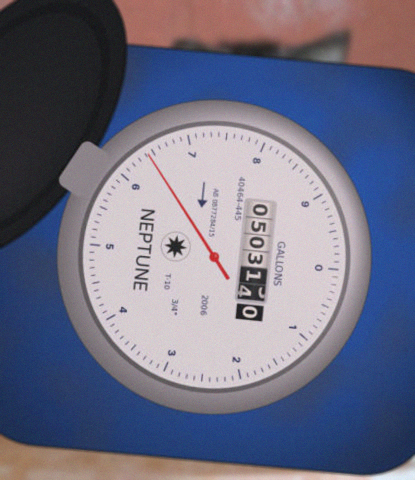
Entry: 503136.4 gal
